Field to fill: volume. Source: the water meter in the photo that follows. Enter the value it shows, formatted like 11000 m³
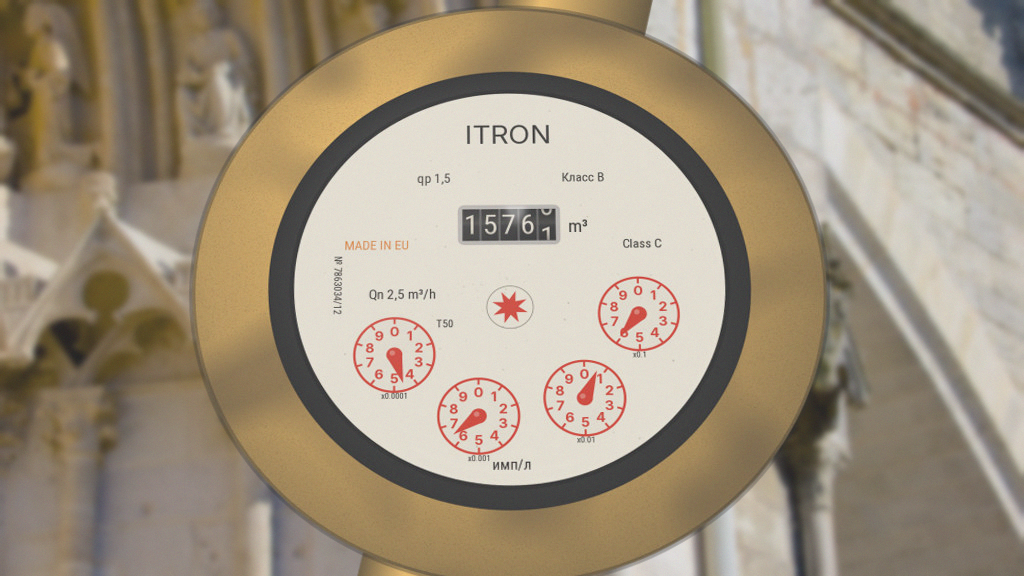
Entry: 15760.6064 m³
